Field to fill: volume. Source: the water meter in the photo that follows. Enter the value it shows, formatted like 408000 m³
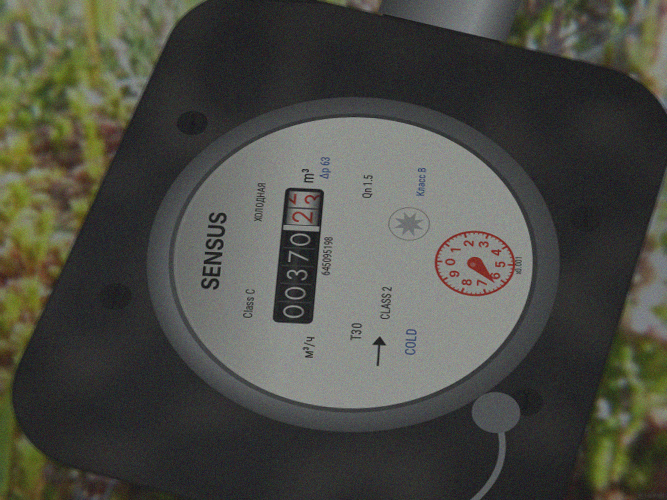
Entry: 370.226 m³
